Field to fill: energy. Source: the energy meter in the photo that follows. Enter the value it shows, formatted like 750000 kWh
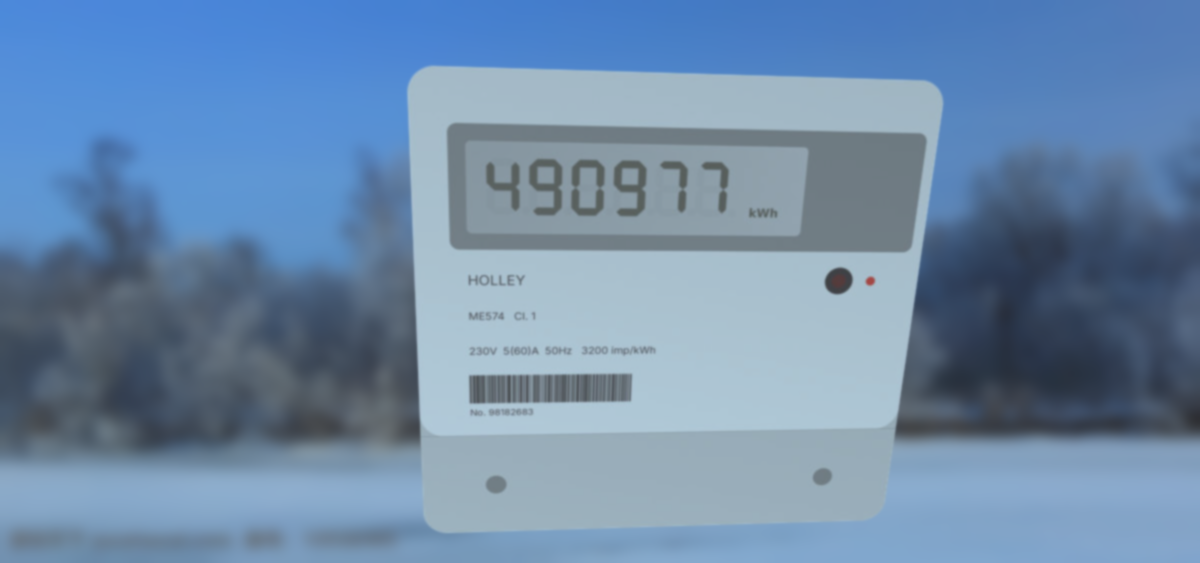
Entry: 490977 kWh
